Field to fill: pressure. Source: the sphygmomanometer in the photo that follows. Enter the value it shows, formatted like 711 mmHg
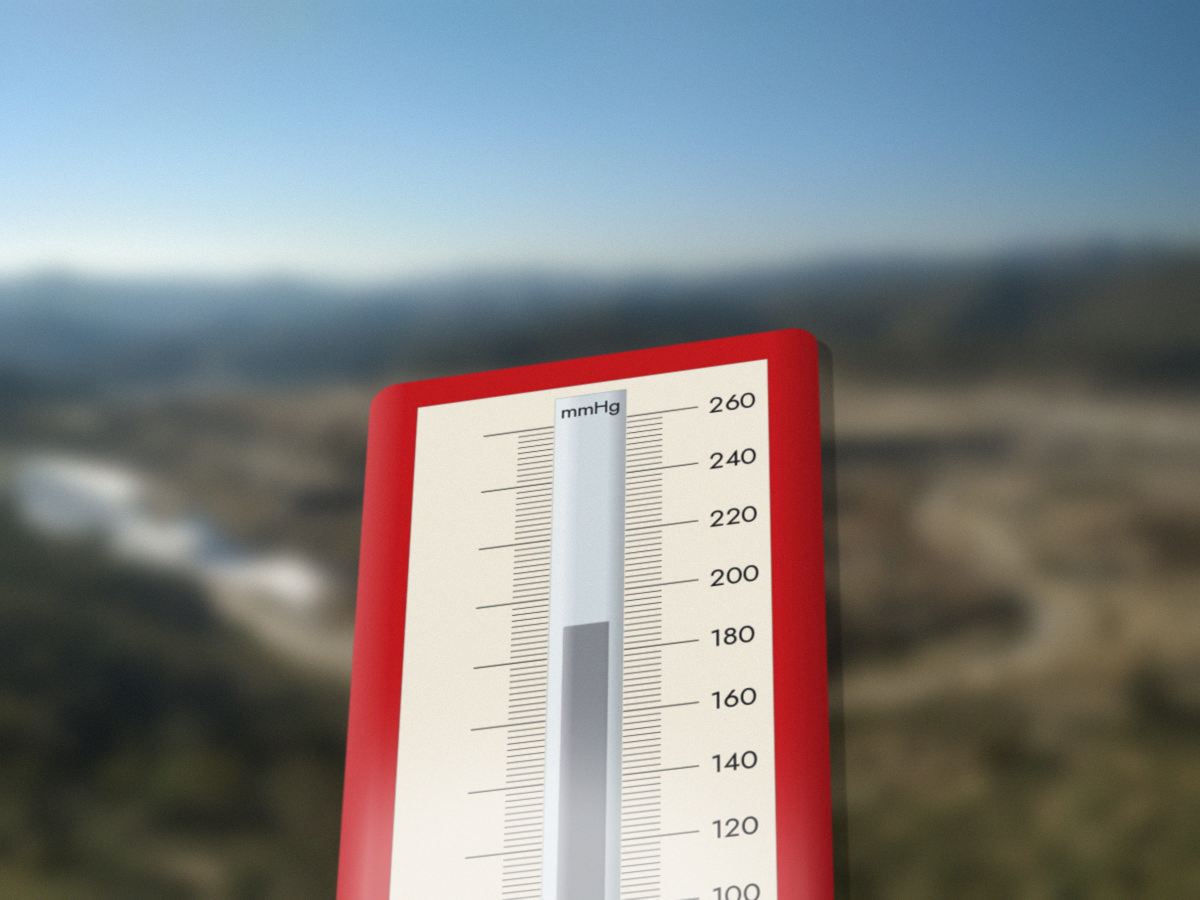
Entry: 190 mmHg
